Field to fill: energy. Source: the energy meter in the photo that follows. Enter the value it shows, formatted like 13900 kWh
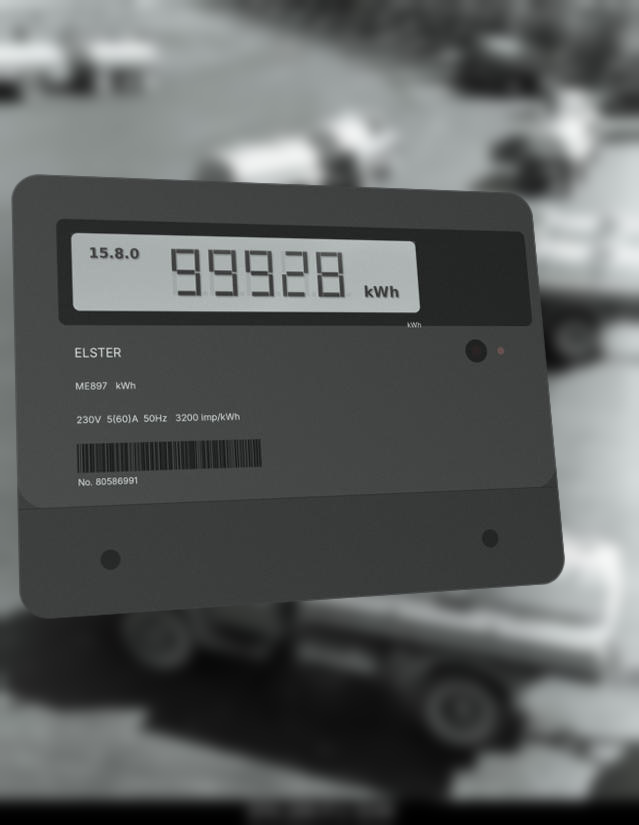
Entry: 99928 kWh
